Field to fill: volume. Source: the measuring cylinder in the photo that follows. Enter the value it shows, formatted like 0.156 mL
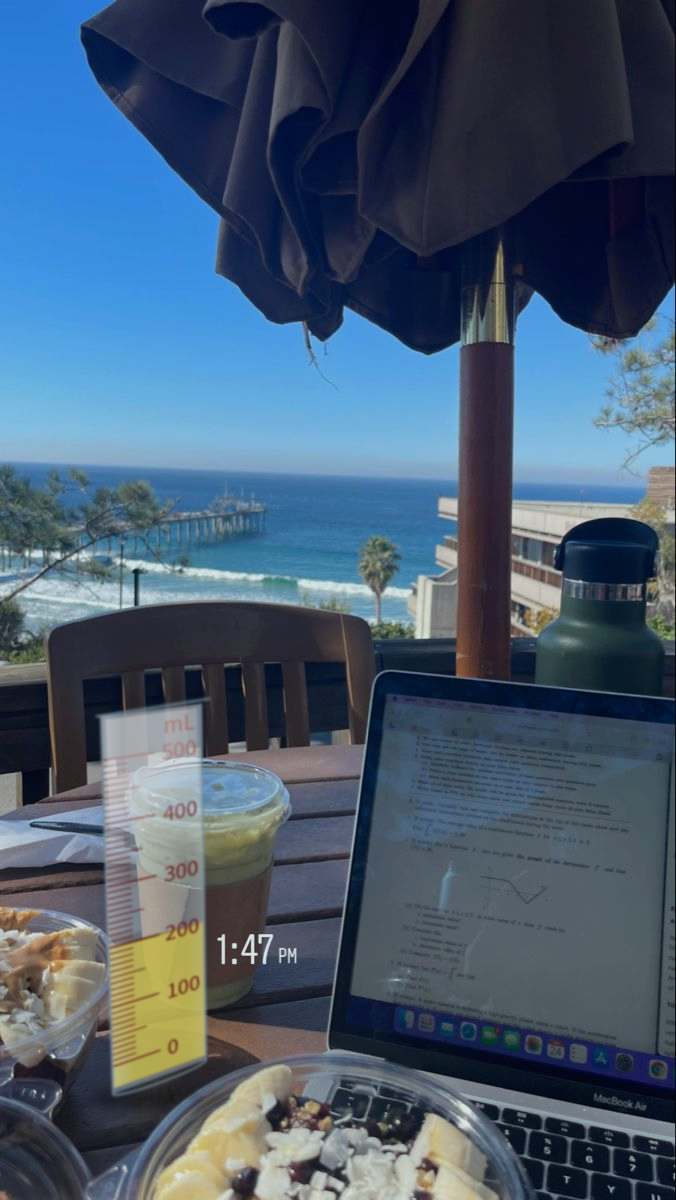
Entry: 200 mL
